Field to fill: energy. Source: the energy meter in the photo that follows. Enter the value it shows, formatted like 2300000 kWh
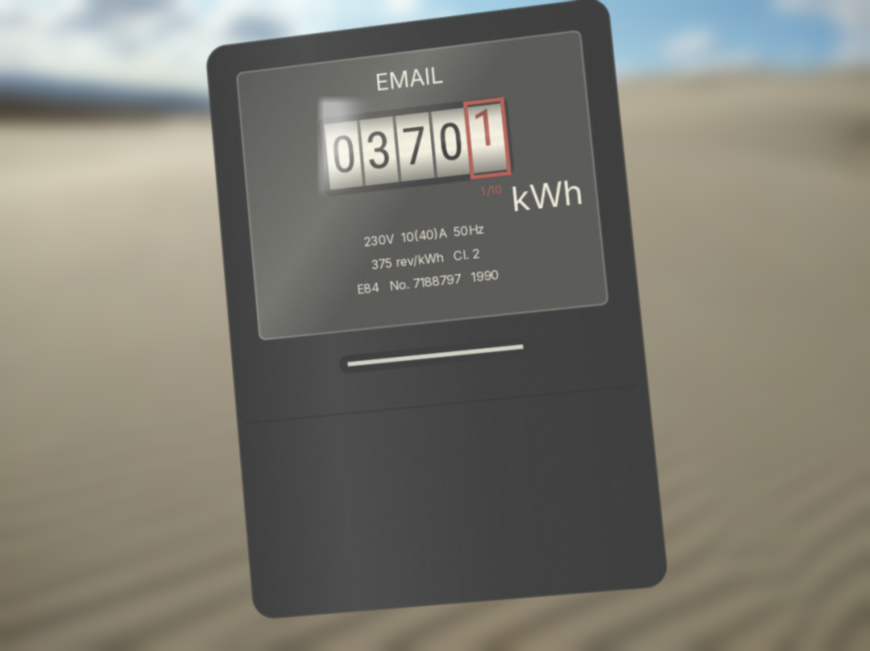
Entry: 370.1 kWh
